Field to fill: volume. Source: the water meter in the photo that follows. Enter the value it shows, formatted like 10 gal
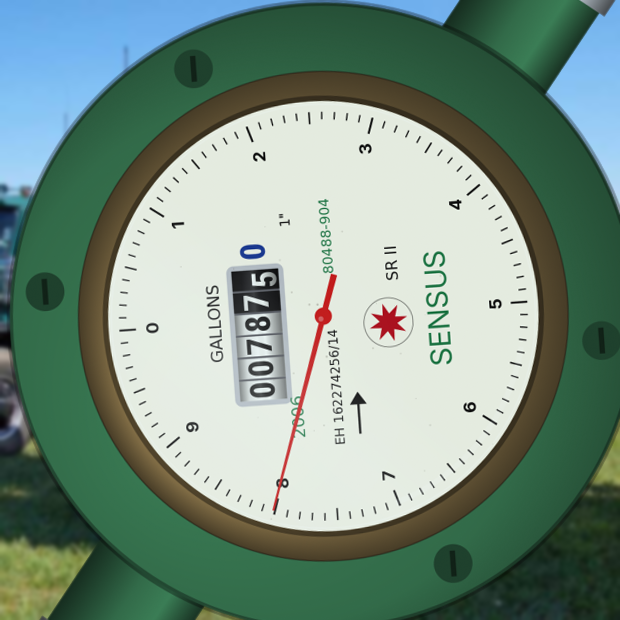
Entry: 78748.0 gal
